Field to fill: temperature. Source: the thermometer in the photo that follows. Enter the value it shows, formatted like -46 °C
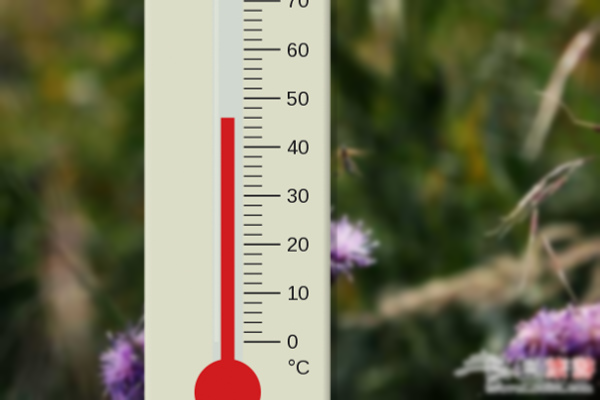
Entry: 46 °C
